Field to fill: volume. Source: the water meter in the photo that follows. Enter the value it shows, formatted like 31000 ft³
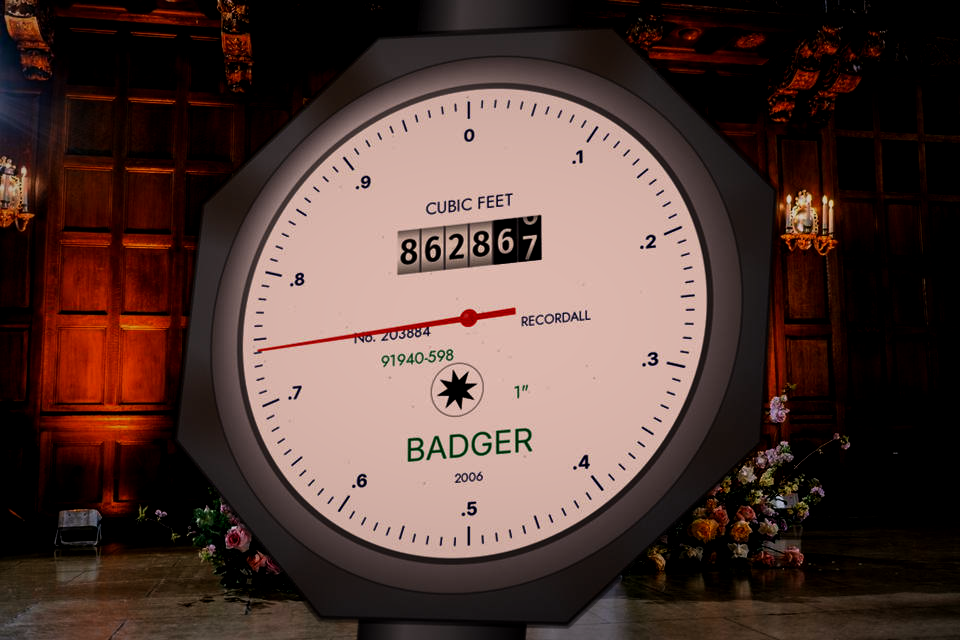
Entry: 862866.74 ft³
